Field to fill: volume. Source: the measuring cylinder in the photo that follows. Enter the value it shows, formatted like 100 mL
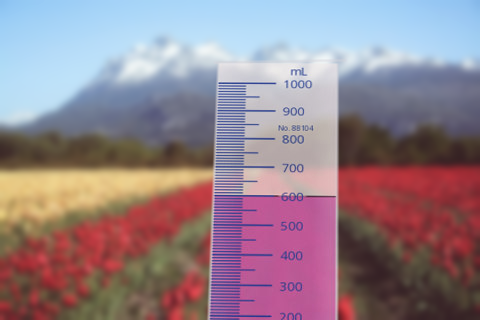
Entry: 600 mL
